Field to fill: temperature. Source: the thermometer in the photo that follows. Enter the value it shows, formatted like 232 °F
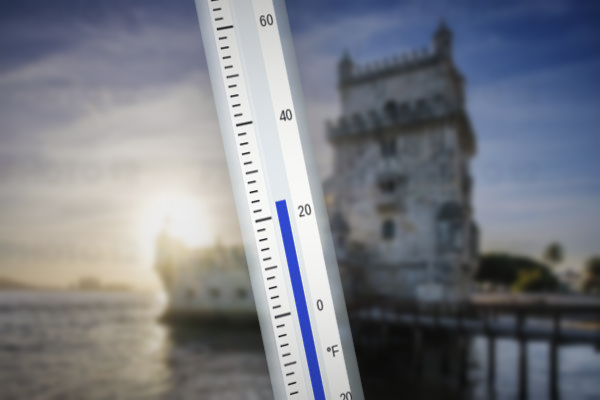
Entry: 23 °F
